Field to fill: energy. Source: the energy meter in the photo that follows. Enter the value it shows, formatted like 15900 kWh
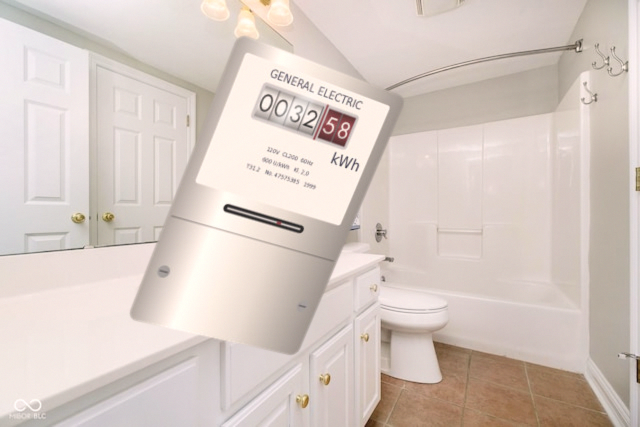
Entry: 32.58 kWh
